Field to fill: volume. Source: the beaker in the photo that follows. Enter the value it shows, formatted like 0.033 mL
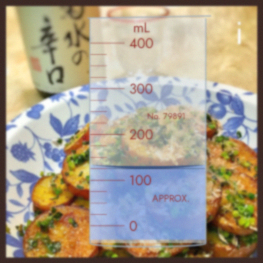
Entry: 125 mL
